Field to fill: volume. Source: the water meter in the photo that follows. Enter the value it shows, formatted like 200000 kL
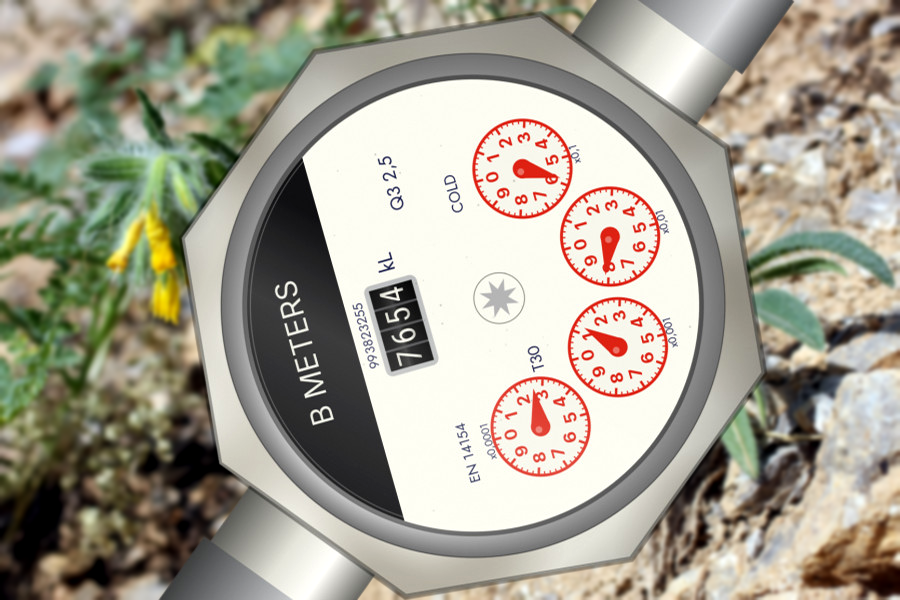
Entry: 7654.5812 kL
